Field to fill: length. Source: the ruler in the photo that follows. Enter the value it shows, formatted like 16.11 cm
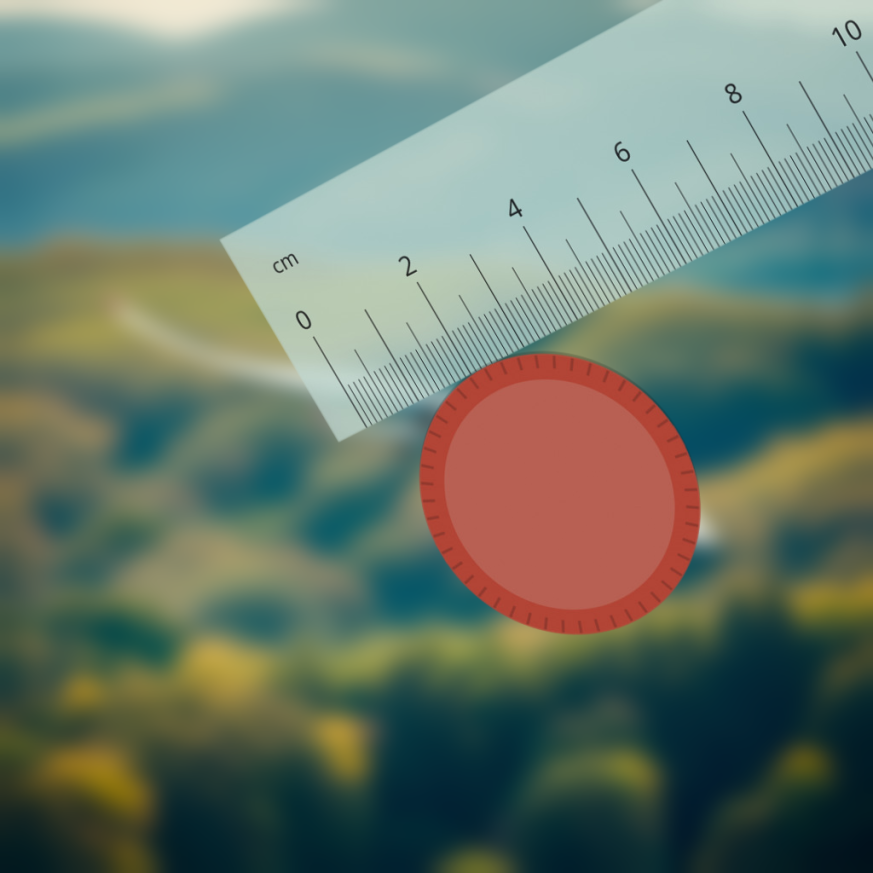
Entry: 4.5 cm
